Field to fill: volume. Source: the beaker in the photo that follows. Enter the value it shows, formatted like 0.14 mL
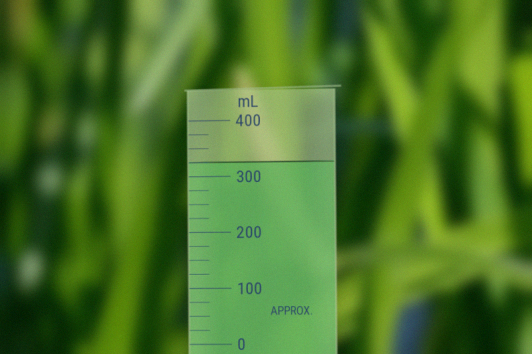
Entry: 325 mL
